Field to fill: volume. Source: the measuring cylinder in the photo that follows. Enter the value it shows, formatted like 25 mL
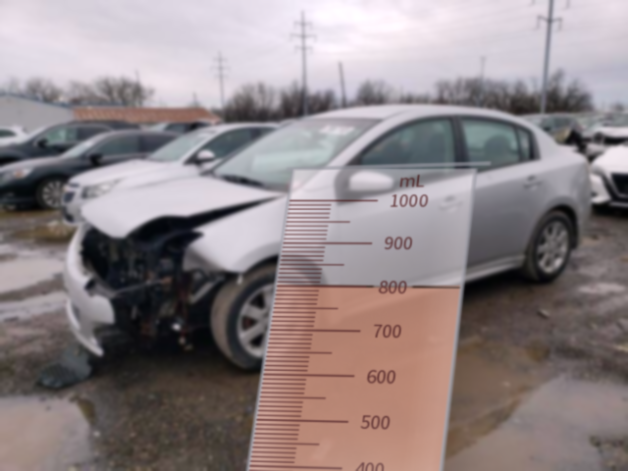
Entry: 800 mL
